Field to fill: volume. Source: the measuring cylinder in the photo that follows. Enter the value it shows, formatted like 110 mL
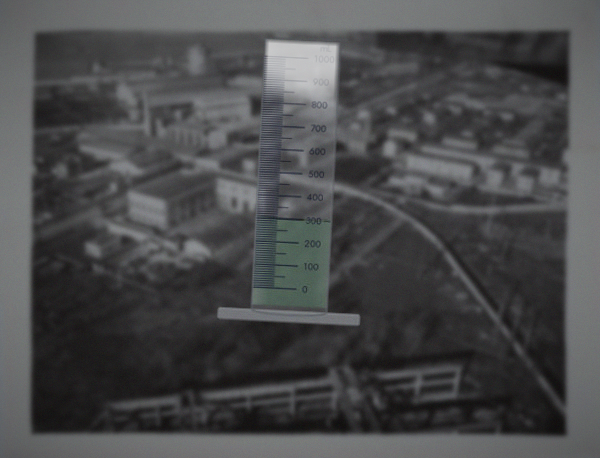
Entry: 300 mL
